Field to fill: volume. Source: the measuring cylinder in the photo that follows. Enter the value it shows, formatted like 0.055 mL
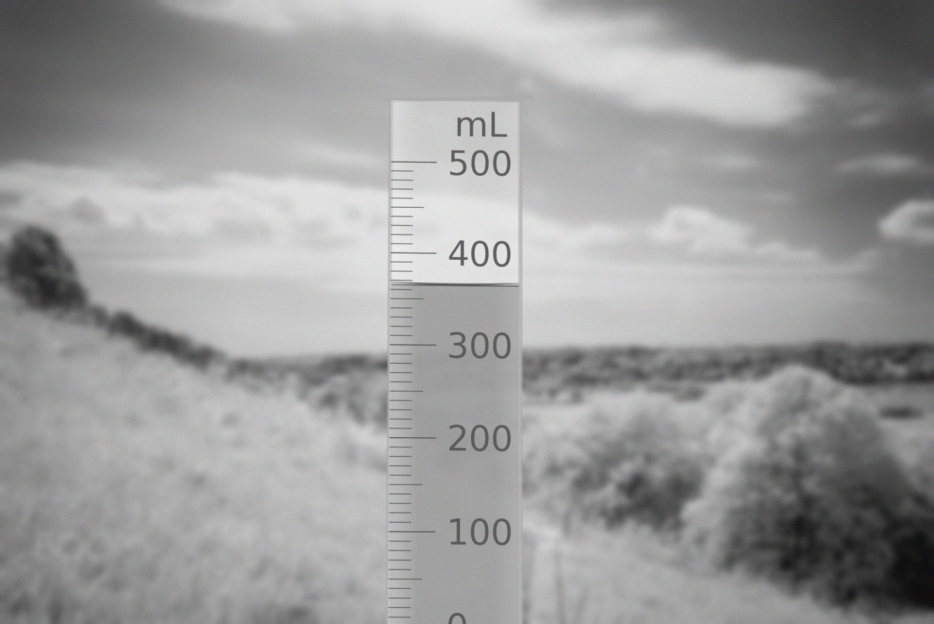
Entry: 365 mL
